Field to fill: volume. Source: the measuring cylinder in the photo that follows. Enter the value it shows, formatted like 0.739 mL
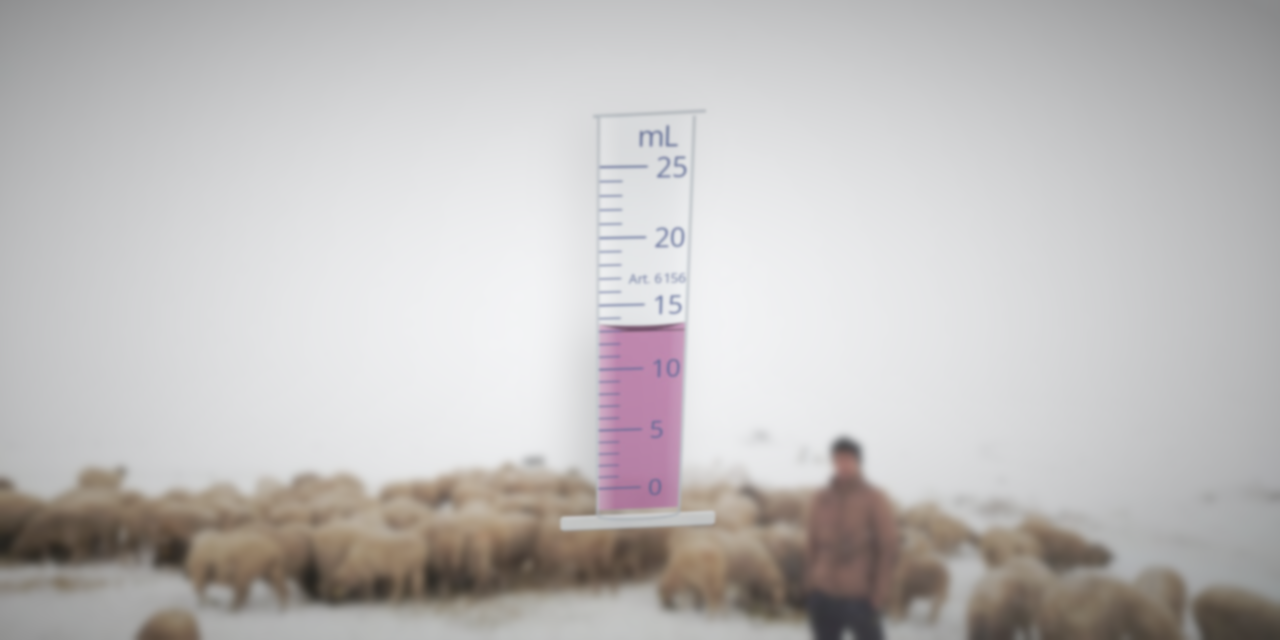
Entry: 13 mL
